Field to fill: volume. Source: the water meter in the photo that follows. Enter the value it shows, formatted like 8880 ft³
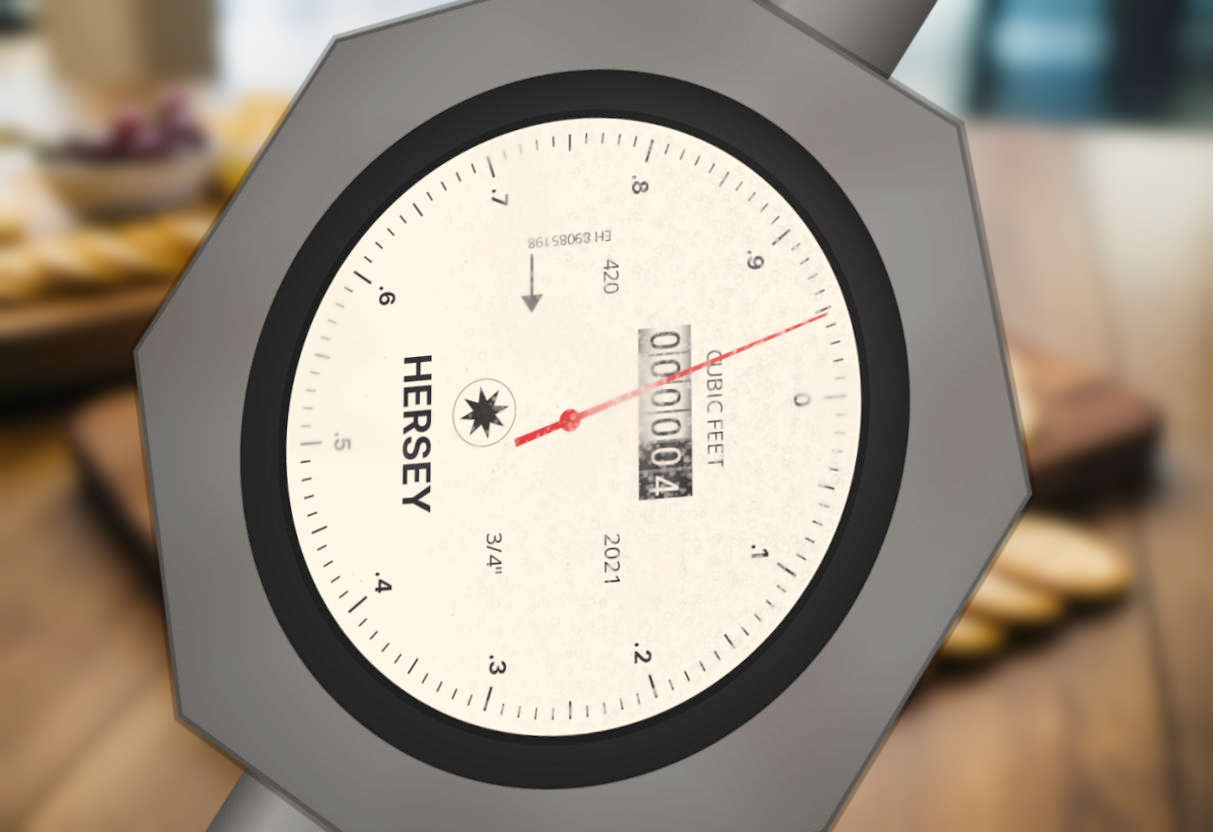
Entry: 3.95 ft³
